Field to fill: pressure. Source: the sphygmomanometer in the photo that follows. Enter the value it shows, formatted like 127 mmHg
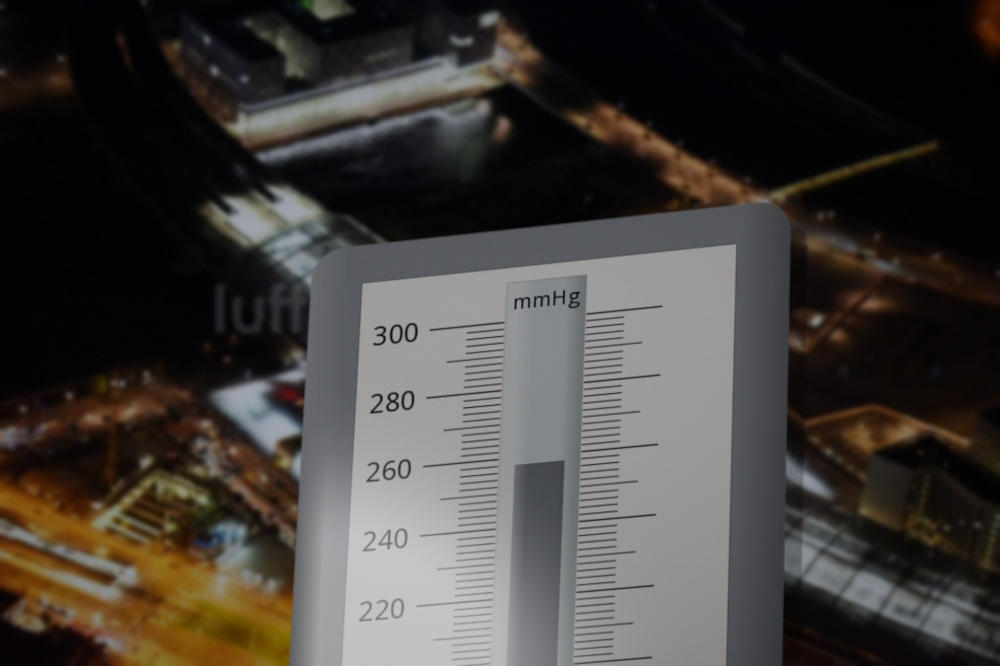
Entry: 258 mmHg
